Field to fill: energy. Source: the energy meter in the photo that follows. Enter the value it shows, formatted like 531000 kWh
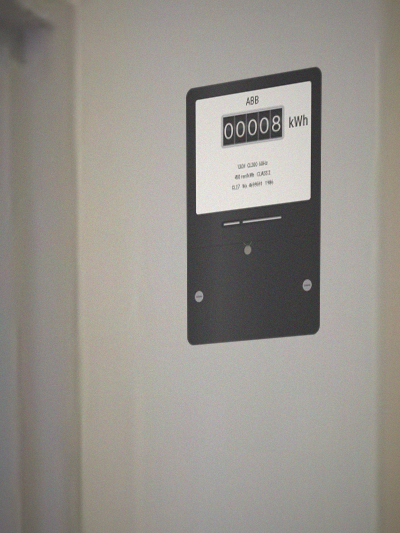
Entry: 8 kWh
